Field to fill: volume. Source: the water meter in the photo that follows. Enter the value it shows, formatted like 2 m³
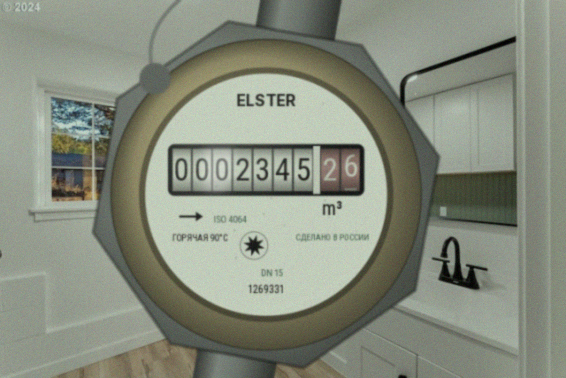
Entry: 2345.26 m³
